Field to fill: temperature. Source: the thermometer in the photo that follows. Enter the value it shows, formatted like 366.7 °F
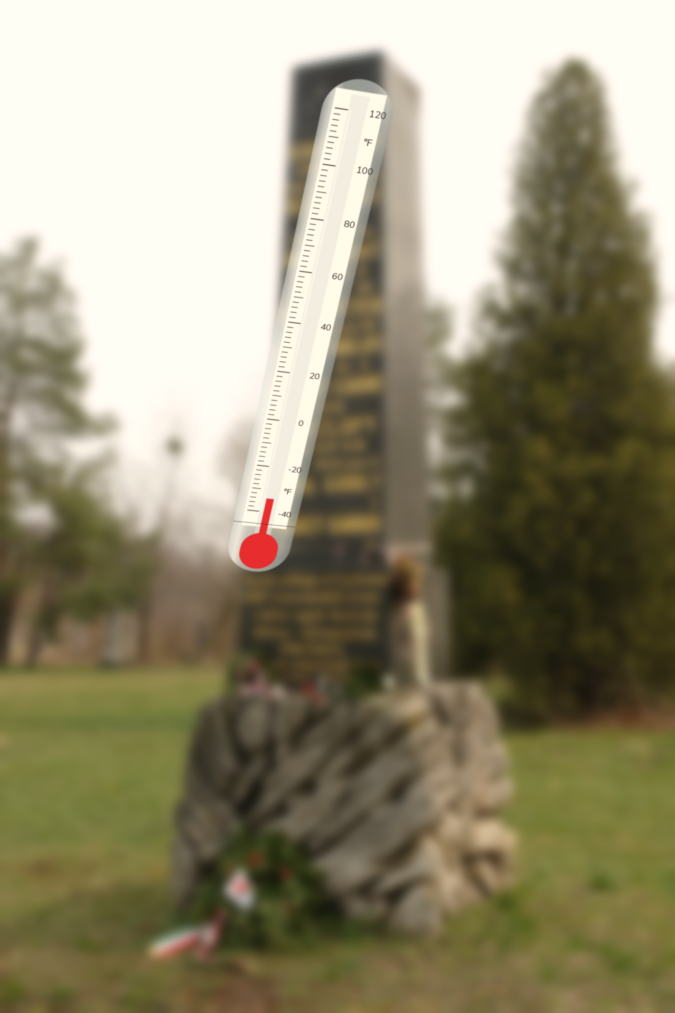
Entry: -34 °F
